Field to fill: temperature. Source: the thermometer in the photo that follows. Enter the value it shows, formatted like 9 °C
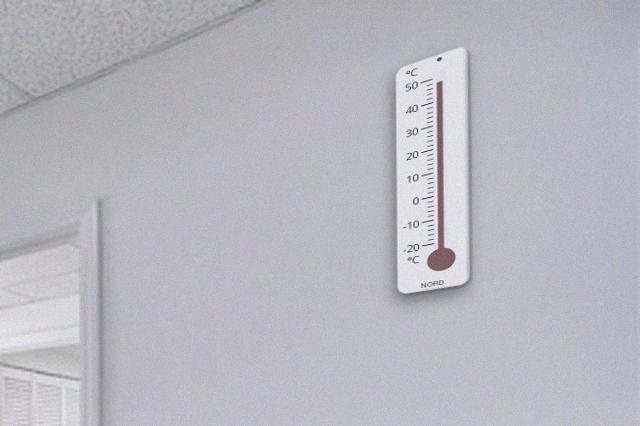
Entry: 48 °C
